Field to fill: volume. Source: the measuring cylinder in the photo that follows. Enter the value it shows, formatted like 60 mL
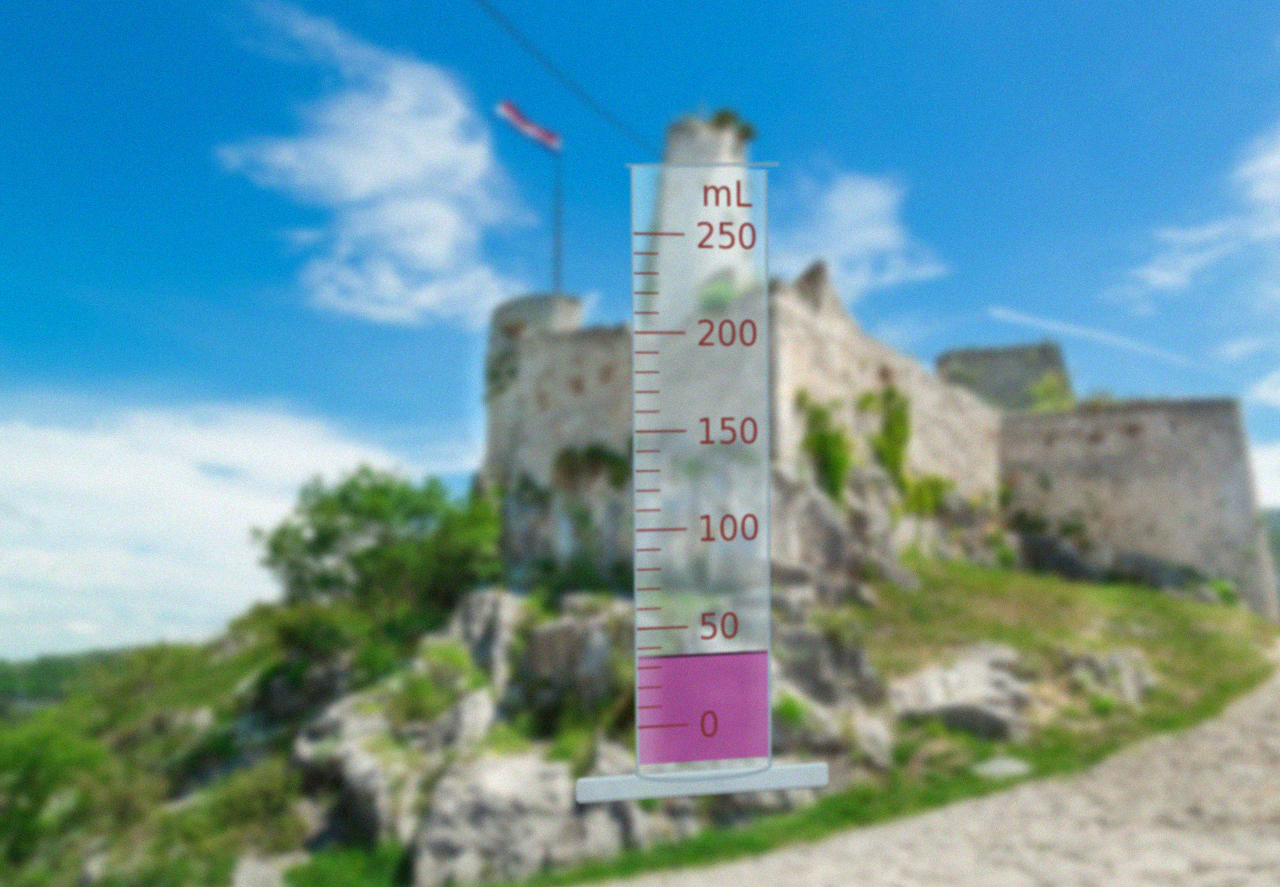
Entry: 35 mL
